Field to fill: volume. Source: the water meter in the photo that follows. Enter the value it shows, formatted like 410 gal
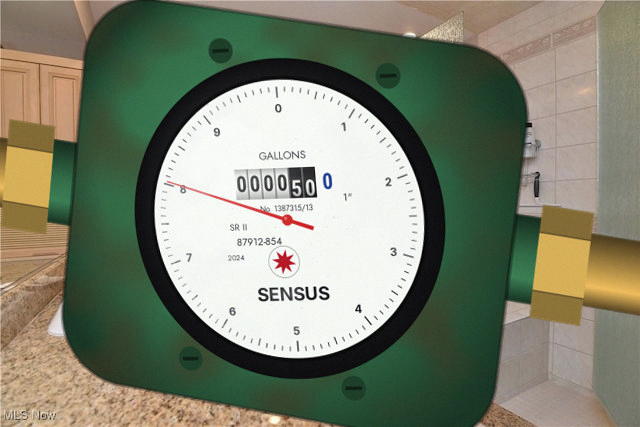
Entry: 498.0 gal
